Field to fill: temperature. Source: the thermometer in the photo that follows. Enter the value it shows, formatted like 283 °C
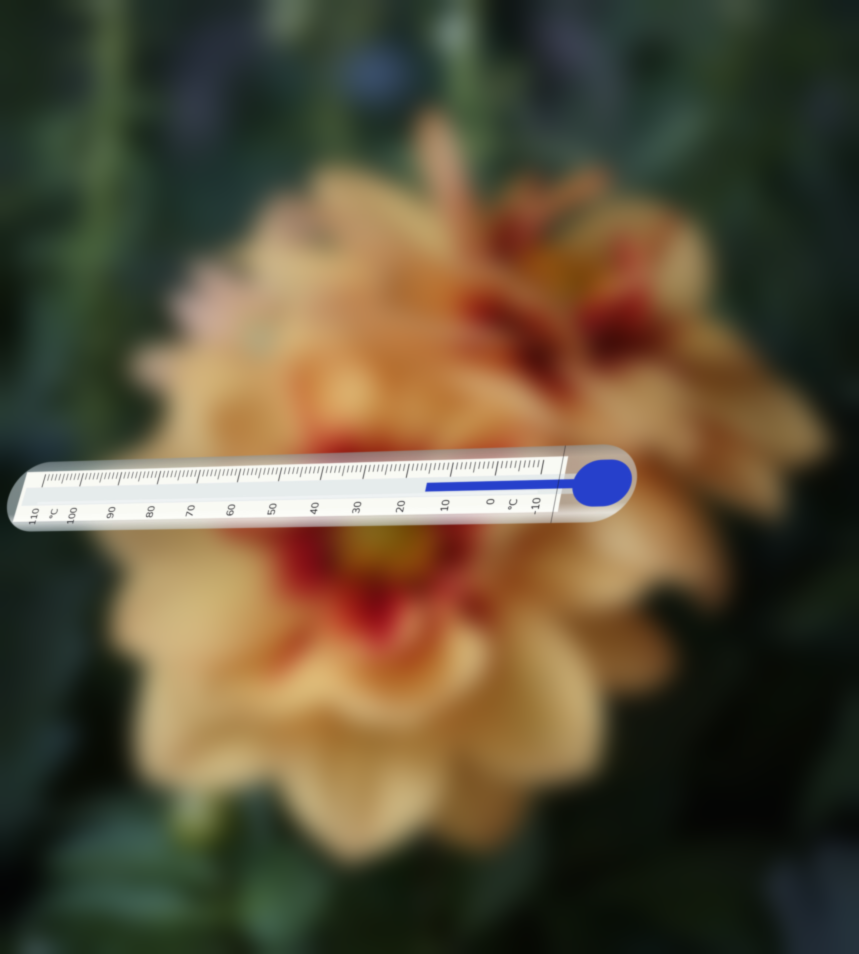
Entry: 15 °C
